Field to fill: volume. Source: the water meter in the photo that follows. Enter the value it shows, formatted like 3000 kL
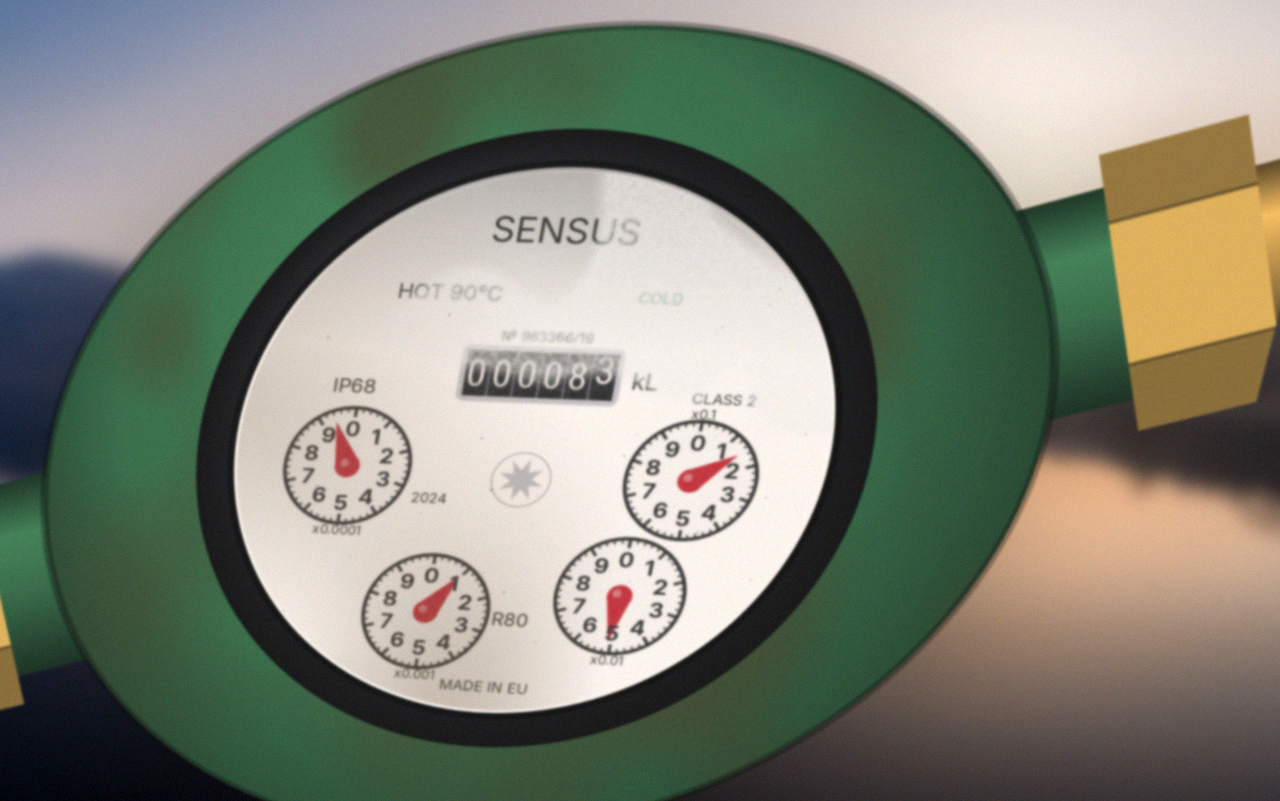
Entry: 83.1509 kL
